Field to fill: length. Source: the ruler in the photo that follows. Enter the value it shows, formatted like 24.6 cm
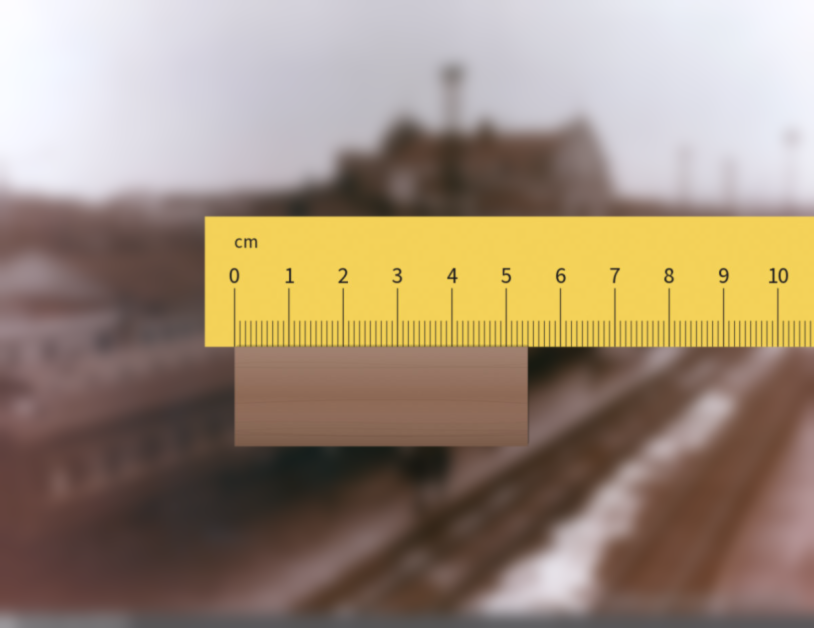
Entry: 5.4 cm
